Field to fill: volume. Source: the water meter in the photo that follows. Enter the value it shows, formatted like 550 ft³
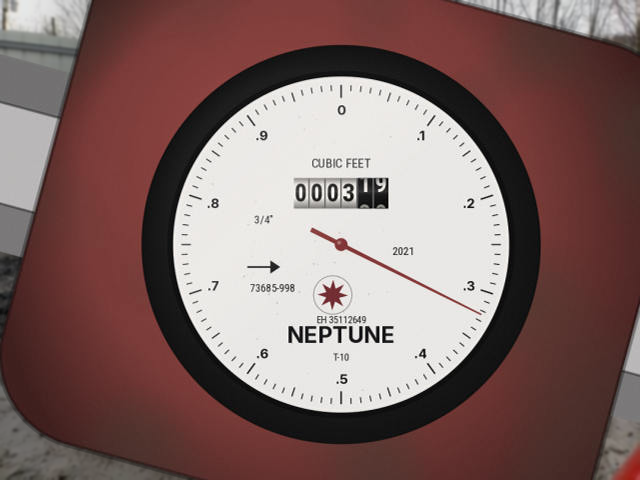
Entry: 319.32 ft³
